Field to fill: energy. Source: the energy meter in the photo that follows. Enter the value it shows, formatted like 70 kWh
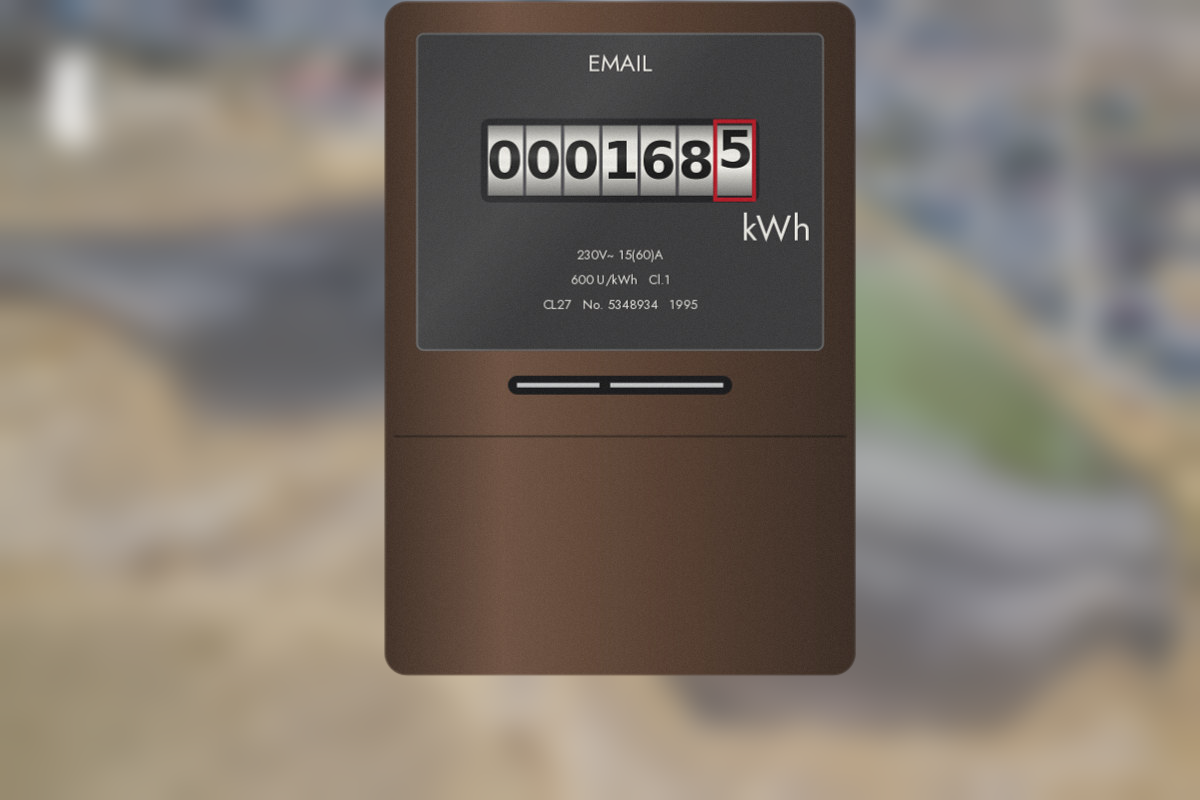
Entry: 168.5 kWh
